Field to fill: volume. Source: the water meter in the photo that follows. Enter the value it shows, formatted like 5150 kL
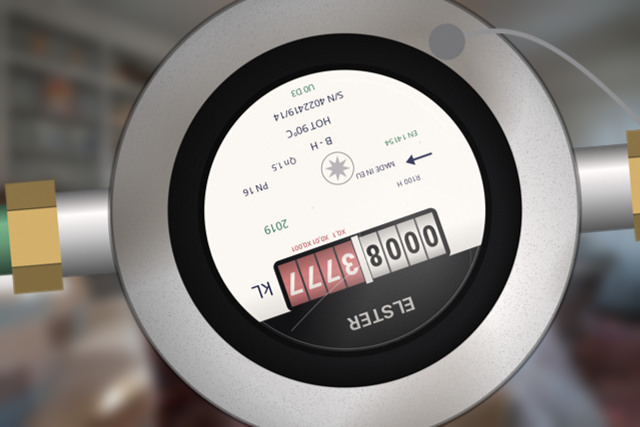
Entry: 8.3777 kL
